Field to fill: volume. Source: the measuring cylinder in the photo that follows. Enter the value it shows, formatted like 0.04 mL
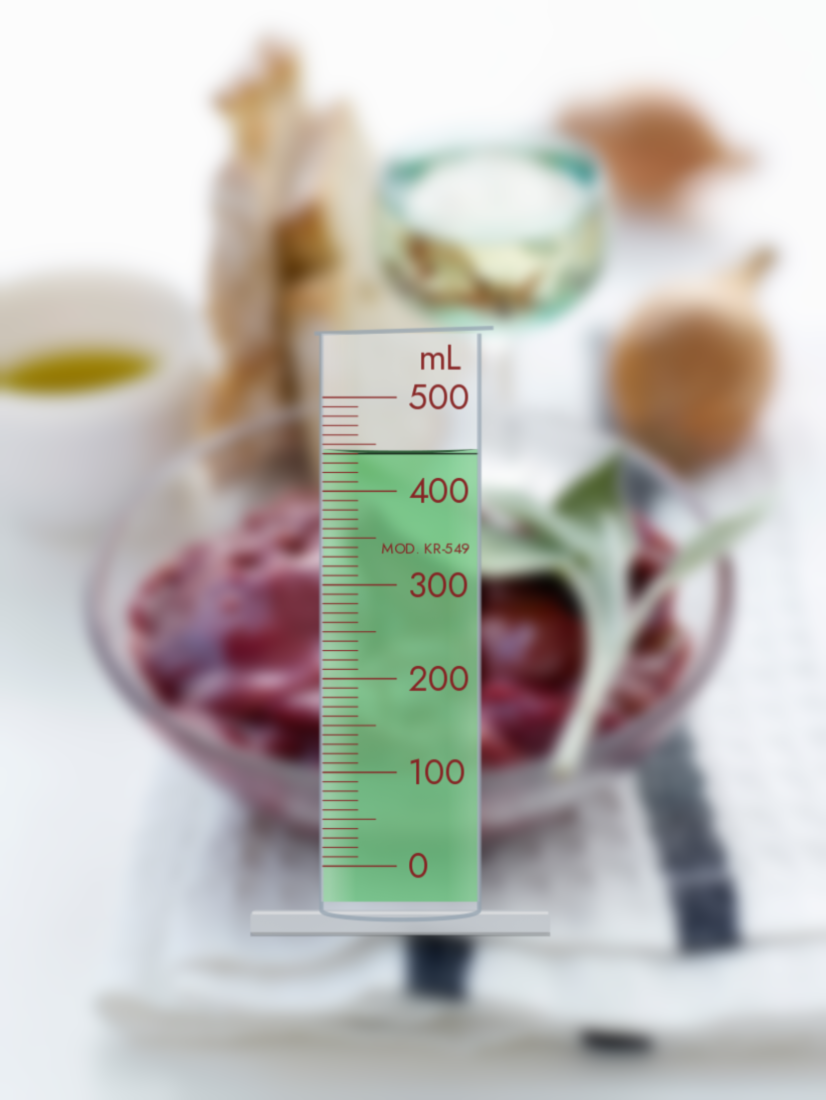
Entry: 440 mL
